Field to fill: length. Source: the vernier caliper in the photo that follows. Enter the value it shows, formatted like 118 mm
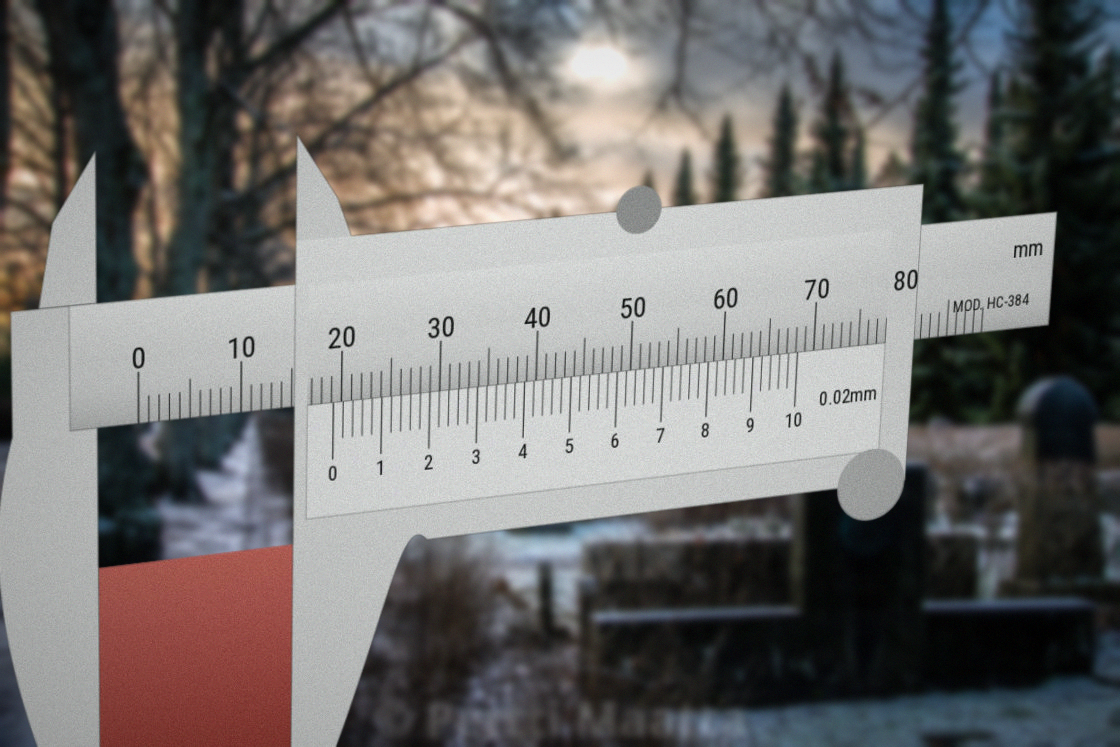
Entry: 19.2 mm
